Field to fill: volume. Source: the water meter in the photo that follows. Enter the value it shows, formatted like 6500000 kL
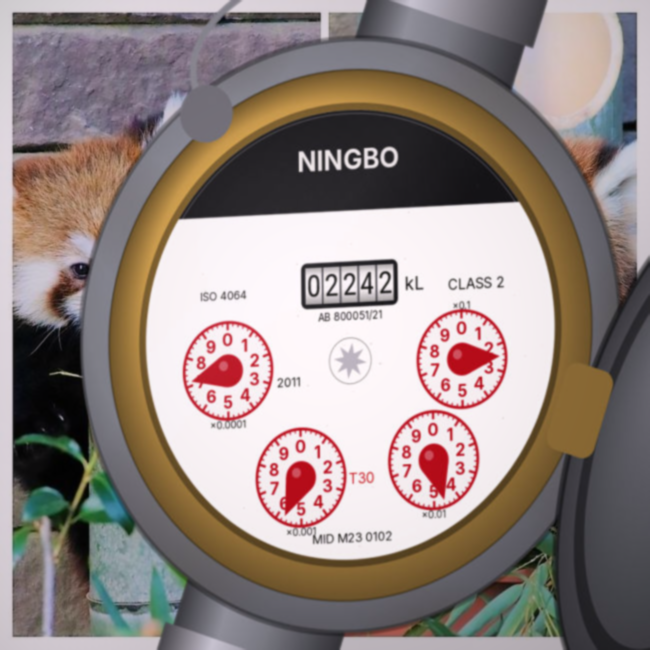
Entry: 2242.2457 kL
